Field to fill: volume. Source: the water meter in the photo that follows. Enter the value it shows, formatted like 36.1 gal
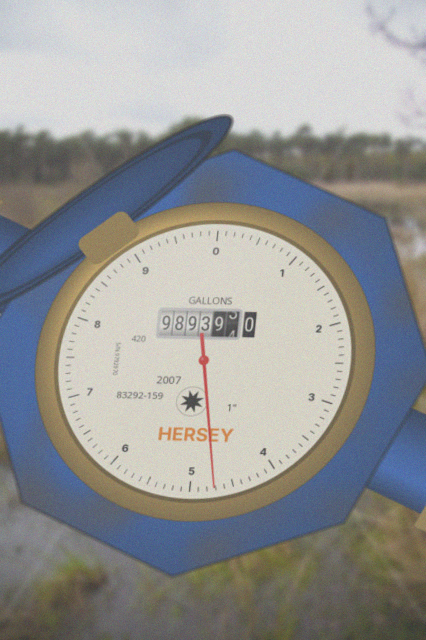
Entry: 9893934.7 gal
